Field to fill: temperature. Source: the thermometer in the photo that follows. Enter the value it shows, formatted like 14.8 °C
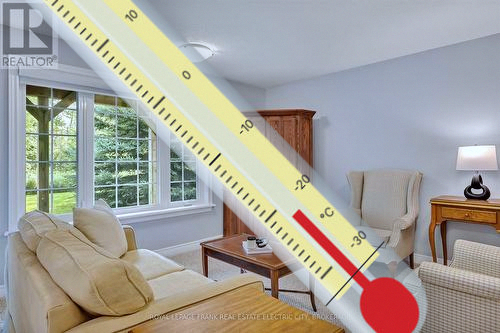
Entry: -22 °C
